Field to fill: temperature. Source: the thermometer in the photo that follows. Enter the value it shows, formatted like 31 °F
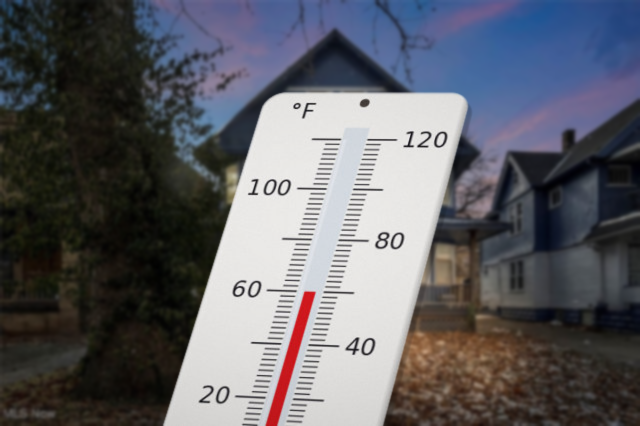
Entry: 60 °F
